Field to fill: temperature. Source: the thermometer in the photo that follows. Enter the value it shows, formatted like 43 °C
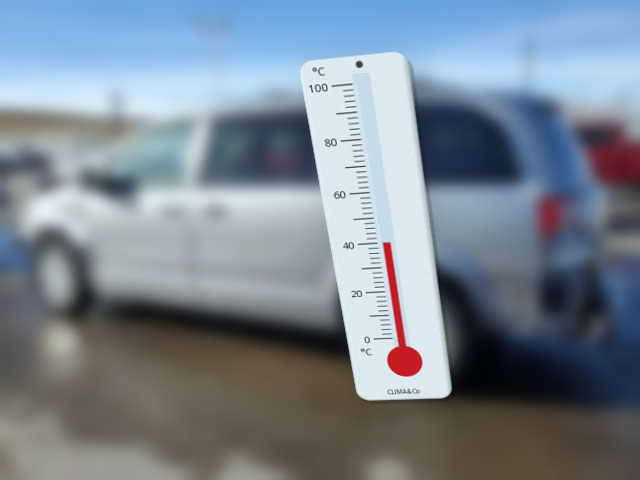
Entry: 40 °C
